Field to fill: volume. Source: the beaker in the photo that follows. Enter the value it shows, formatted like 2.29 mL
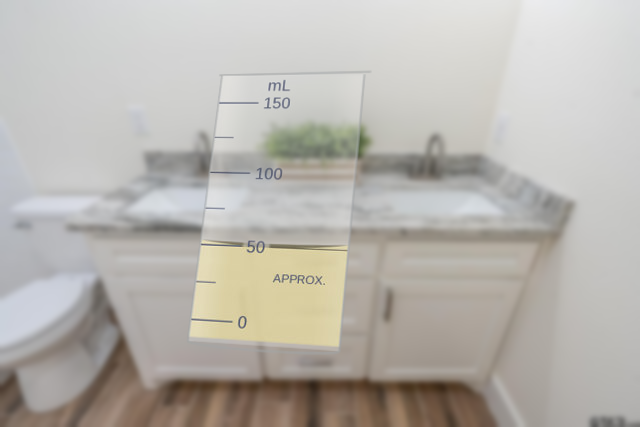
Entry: 50 mL
